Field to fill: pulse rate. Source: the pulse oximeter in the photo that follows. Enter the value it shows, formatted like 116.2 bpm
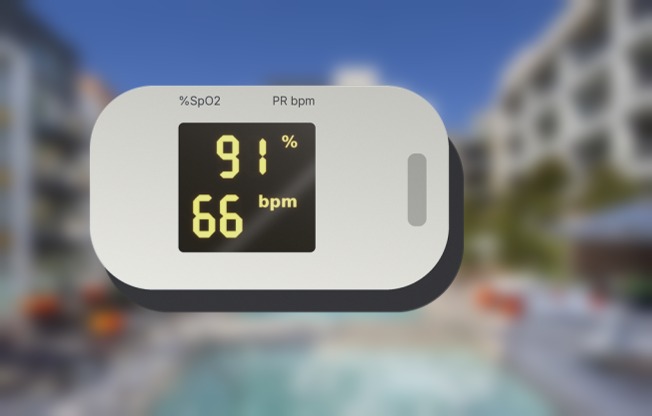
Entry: 66 bpm
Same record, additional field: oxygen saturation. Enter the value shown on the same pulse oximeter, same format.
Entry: 91 %
